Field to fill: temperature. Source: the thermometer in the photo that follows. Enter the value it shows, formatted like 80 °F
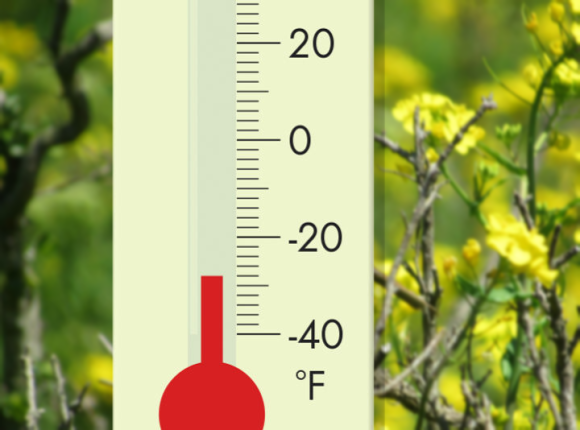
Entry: -28 °F
